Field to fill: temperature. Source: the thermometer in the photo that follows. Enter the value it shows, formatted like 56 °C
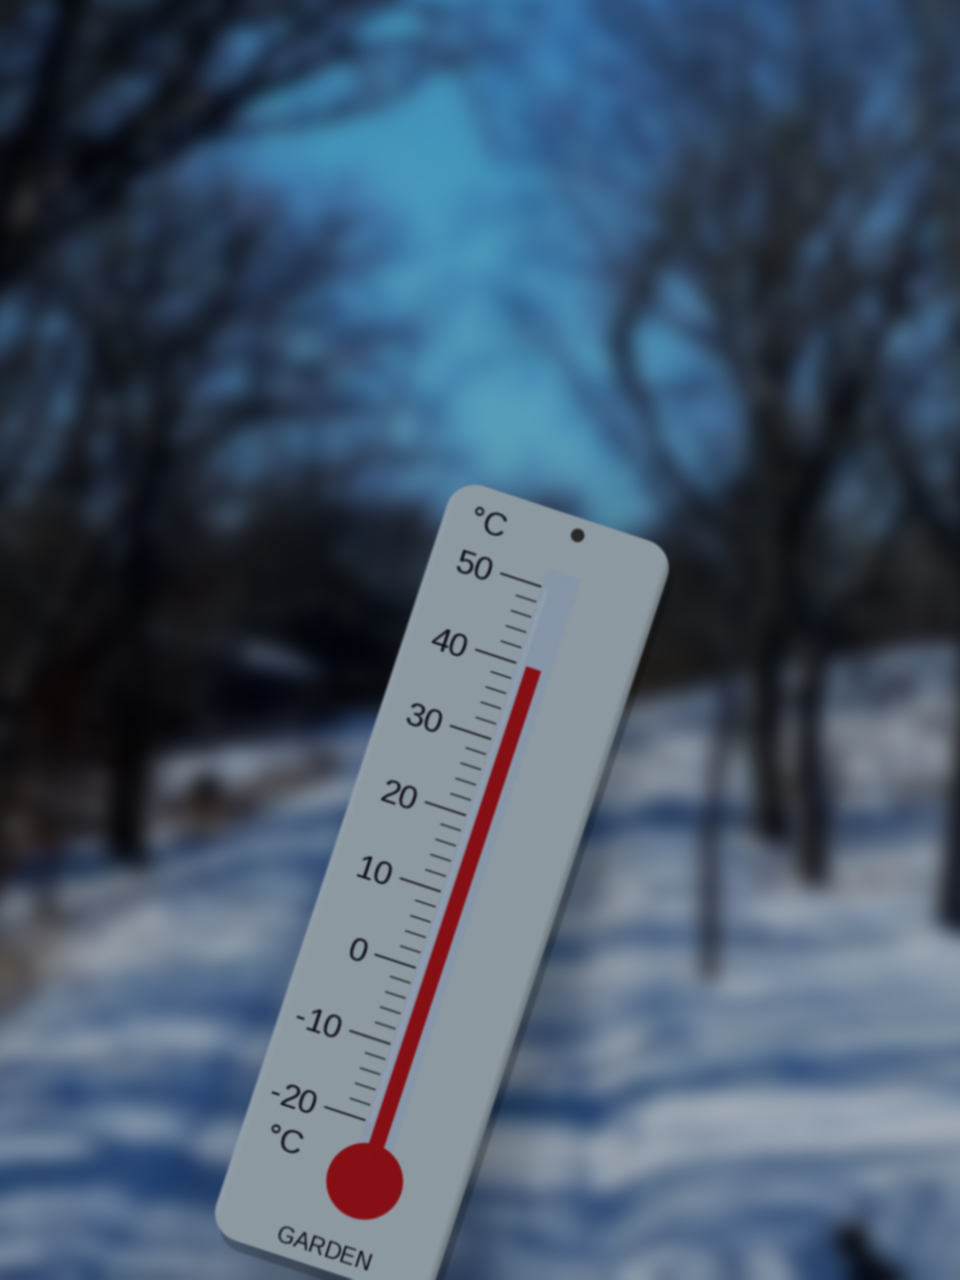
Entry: 40 °C
